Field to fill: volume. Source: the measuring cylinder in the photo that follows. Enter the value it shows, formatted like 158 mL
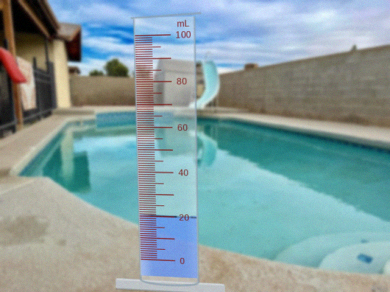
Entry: 20 mL
